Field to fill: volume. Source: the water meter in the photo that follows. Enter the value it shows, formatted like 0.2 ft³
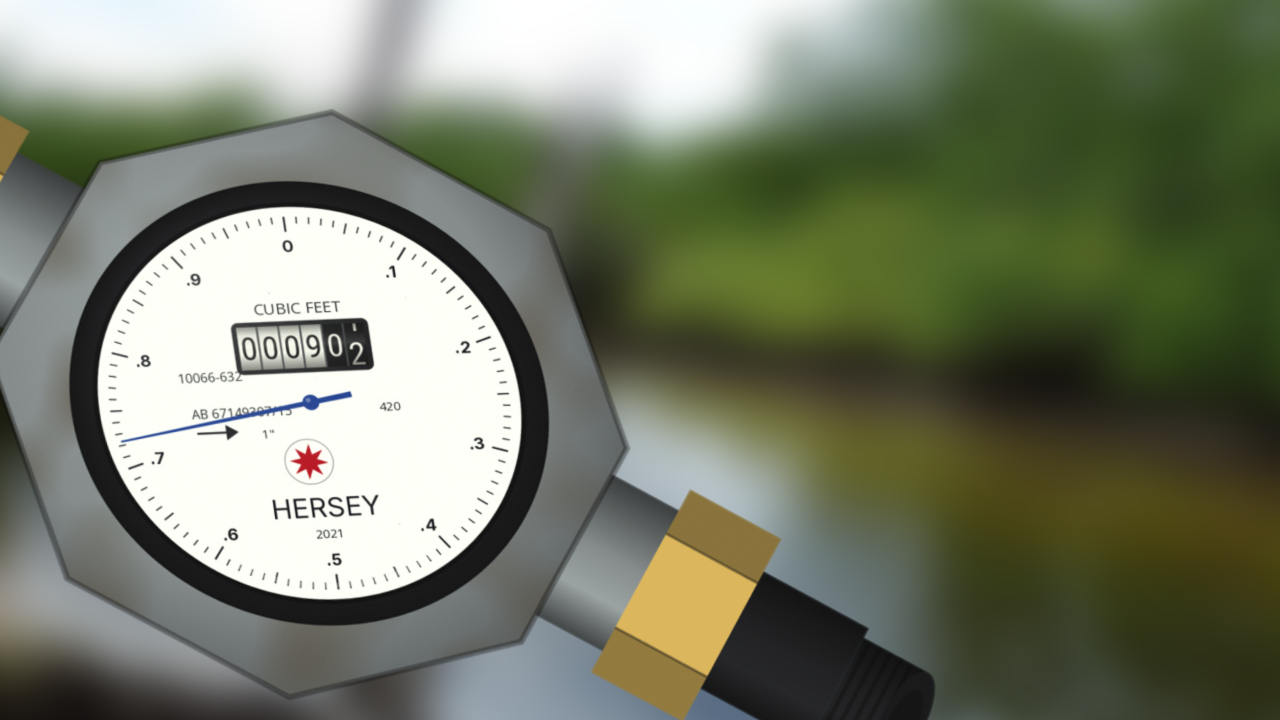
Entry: 901.72 ft³
